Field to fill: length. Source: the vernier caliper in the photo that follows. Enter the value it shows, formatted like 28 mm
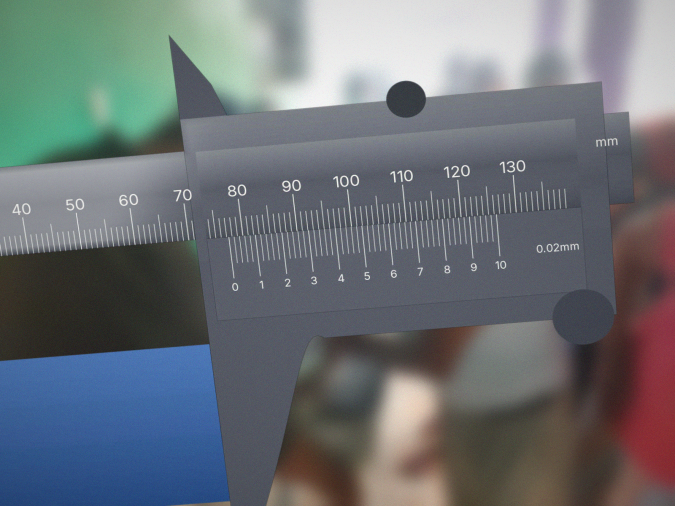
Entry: 77.4 mm
